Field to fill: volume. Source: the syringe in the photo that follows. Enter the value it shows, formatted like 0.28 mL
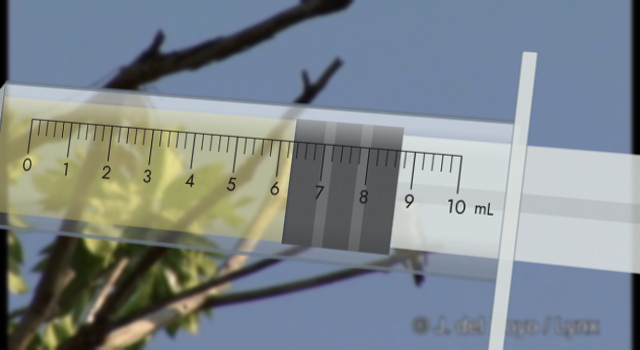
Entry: 6.3 mL
